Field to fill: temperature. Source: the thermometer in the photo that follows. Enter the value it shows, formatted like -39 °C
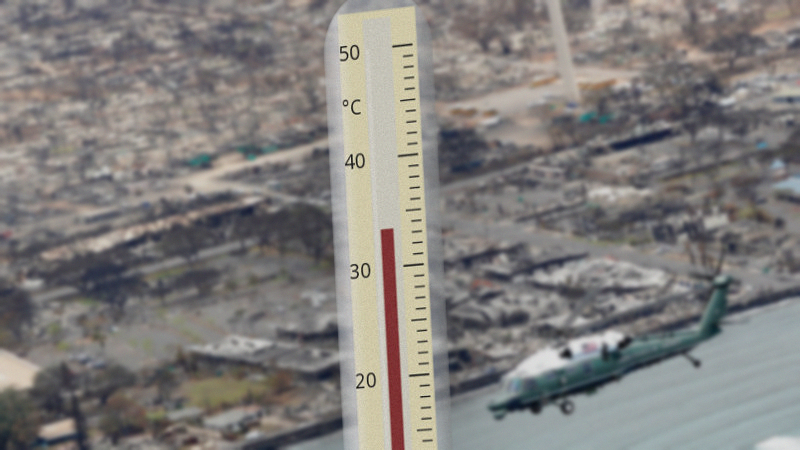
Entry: 33.5 °C
